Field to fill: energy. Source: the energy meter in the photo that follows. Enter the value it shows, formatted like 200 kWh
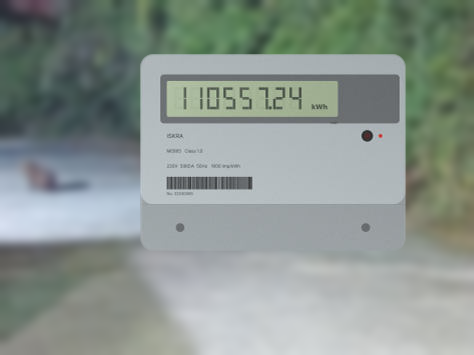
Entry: 110557.24 kWh
